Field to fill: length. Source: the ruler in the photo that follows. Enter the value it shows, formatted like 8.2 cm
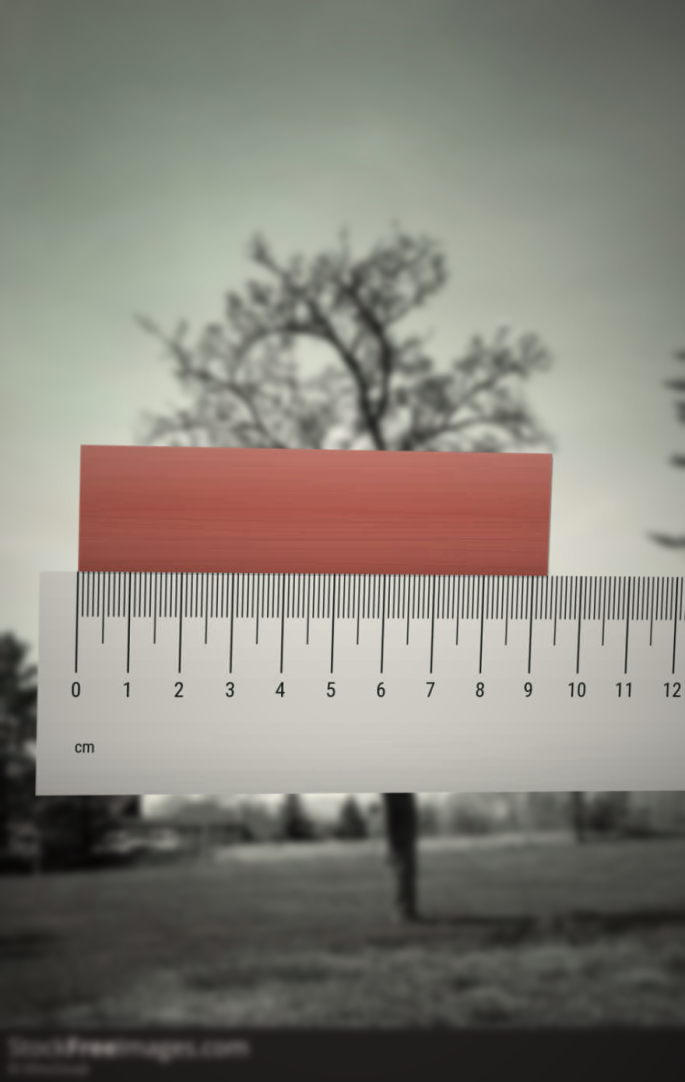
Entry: 9.3 cm
